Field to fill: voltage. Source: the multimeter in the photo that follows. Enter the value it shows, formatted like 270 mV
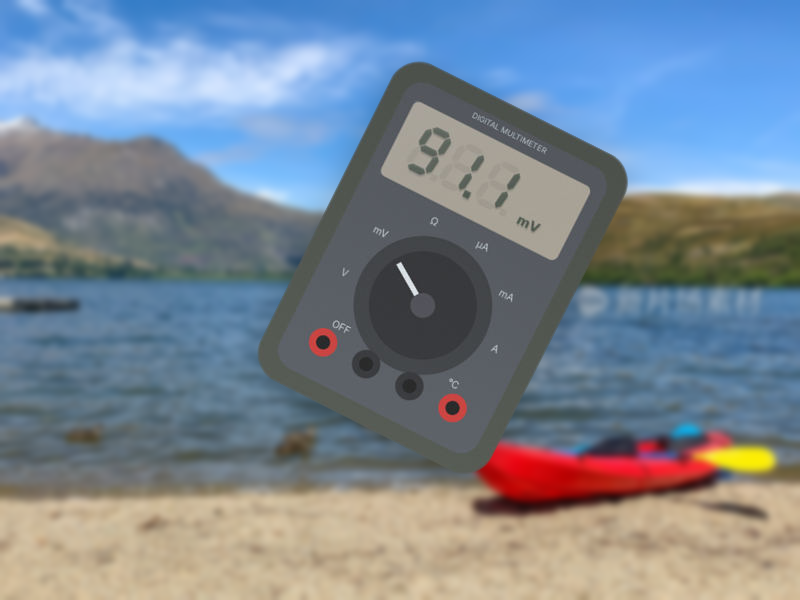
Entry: 91.1 mV
